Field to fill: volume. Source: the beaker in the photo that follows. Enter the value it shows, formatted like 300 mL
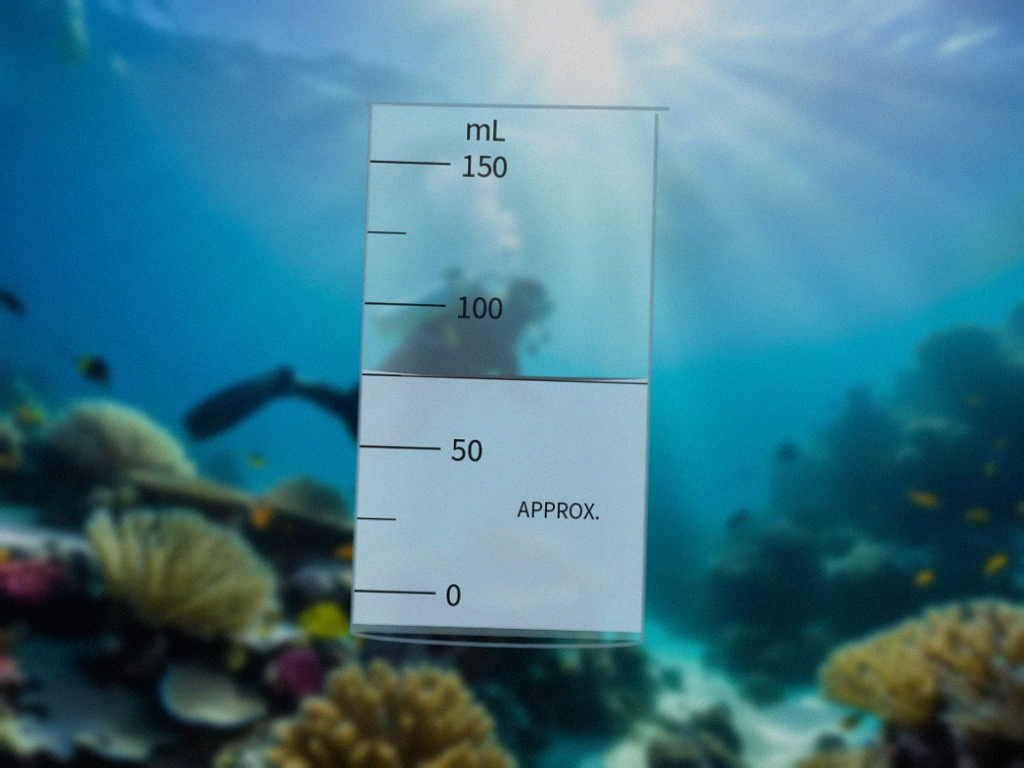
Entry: 75 mL
